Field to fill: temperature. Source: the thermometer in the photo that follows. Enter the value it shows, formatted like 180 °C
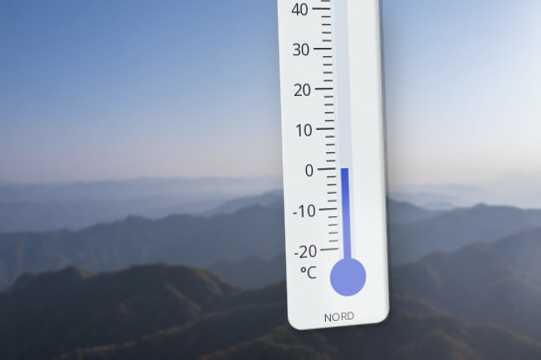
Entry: 0 °C
